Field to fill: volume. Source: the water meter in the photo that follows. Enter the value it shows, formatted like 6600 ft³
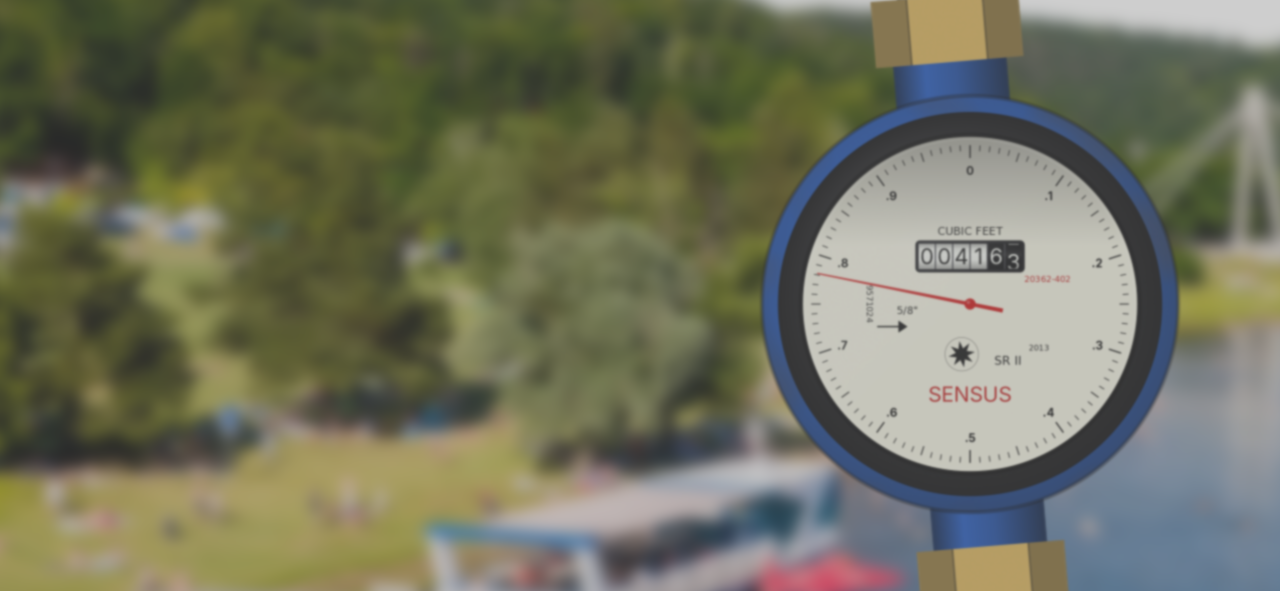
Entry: 4162.78 ft³
